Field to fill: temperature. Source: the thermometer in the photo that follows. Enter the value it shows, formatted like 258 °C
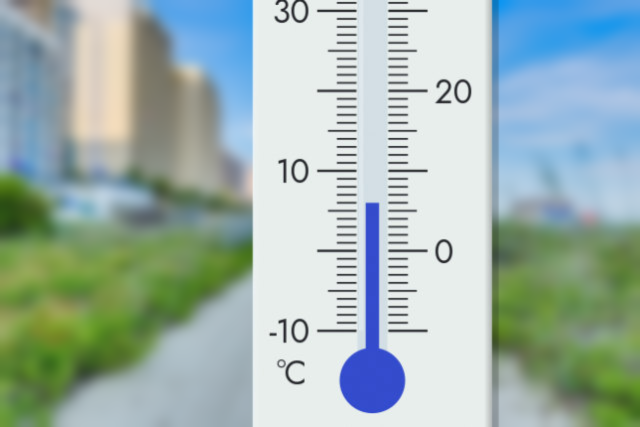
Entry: 6 °C
